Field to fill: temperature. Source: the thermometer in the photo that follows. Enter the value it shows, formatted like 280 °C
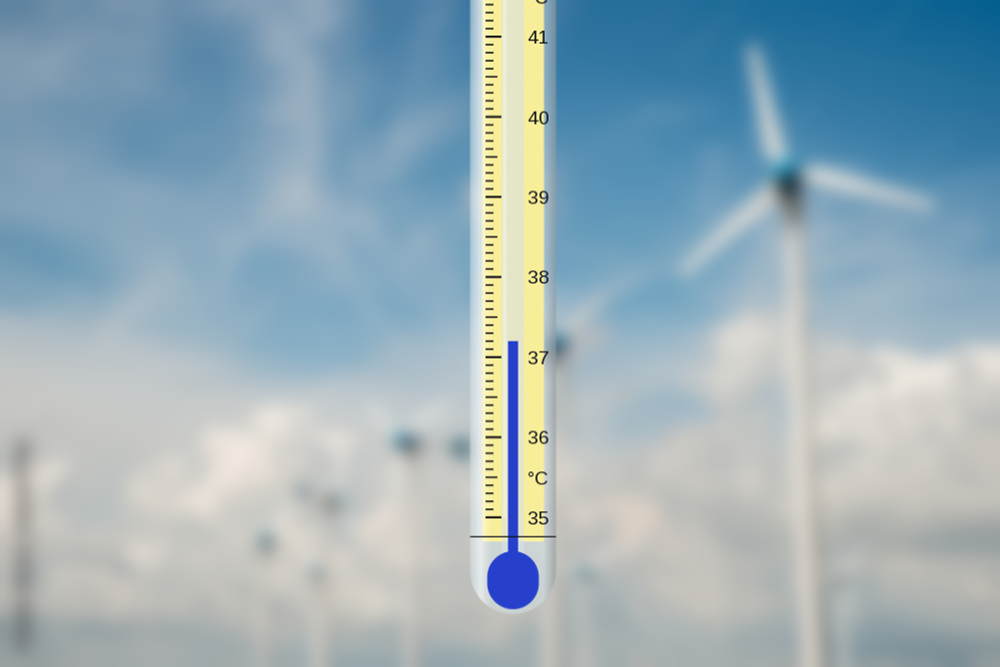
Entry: 37.2 °C
